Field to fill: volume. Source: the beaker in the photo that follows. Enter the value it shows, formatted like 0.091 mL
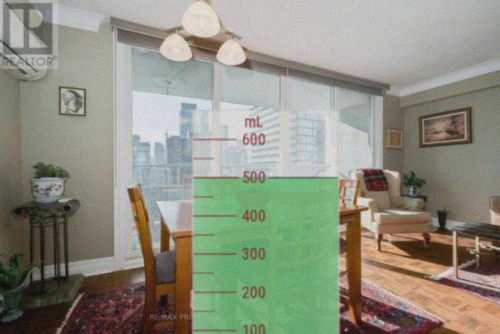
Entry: 500 mL
